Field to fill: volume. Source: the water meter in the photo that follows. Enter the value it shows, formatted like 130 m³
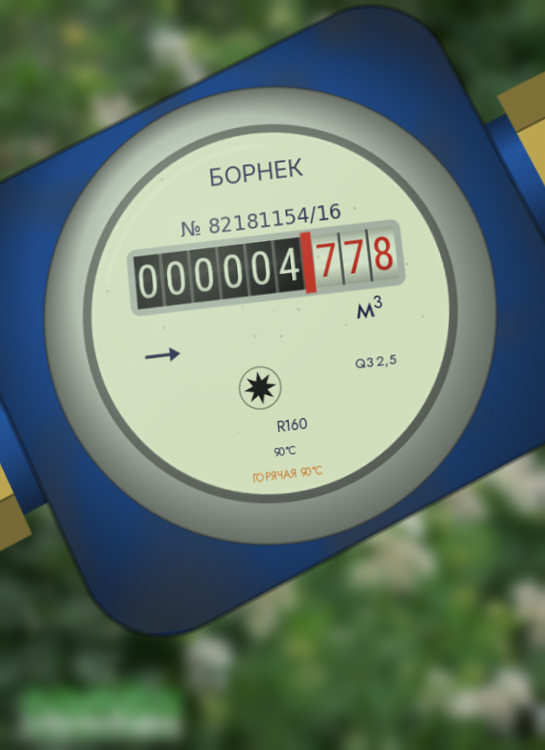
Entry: 4.778 m³
